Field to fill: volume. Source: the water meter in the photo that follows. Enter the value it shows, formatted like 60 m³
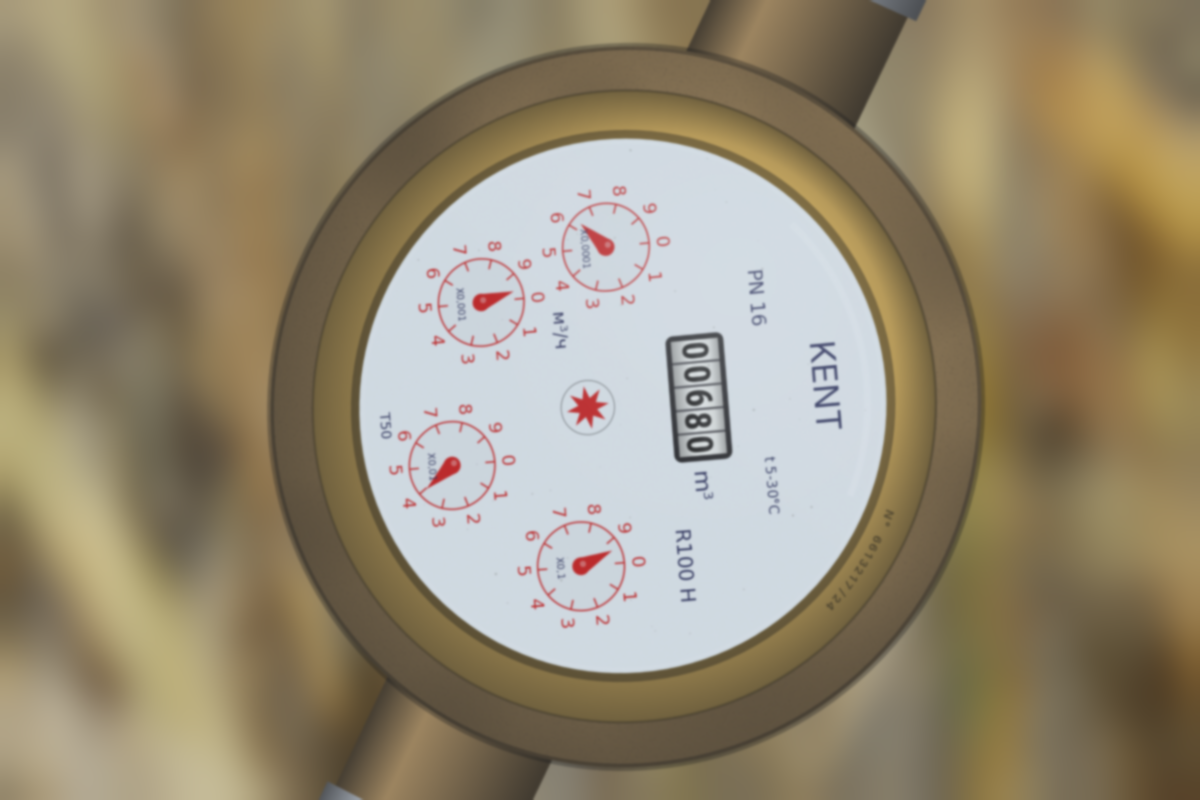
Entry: 679.9396 m³
